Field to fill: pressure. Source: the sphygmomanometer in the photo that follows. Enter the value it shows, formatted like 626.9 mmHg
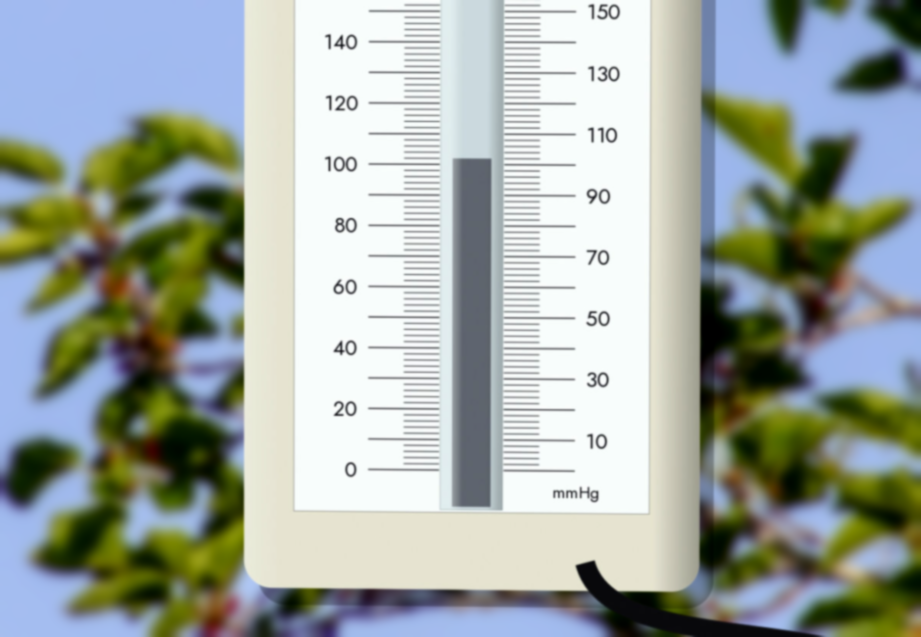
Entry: 102 mmHg
